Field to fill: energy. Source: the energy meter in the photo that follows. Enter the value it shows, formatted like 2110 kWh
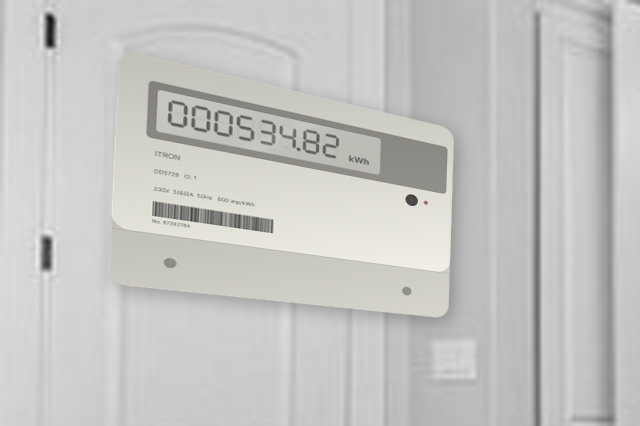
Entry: 534.82 kWh
